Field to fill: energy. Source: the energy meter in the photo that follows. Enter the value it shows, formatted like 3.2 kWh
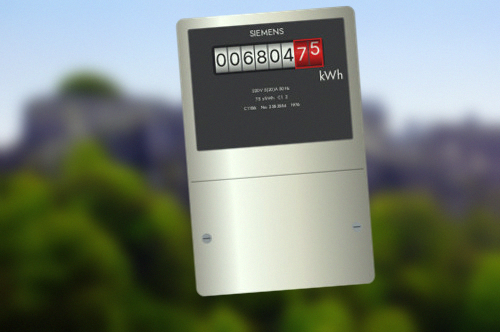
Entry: 6804.75 kWh
